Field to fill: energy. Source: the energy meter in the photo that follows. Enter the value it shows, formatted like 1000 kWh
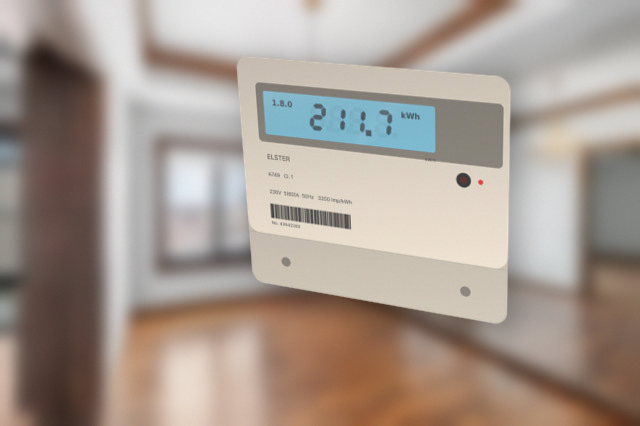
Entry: 211.7 kWh
